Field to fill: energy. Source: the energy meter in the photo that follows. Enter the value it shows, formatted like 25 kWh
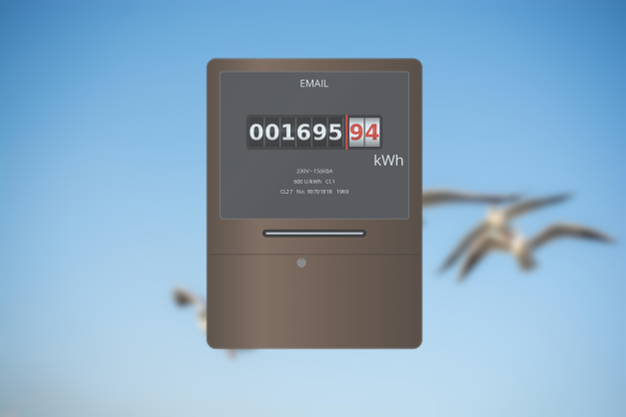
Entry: 1695.94 kWh
